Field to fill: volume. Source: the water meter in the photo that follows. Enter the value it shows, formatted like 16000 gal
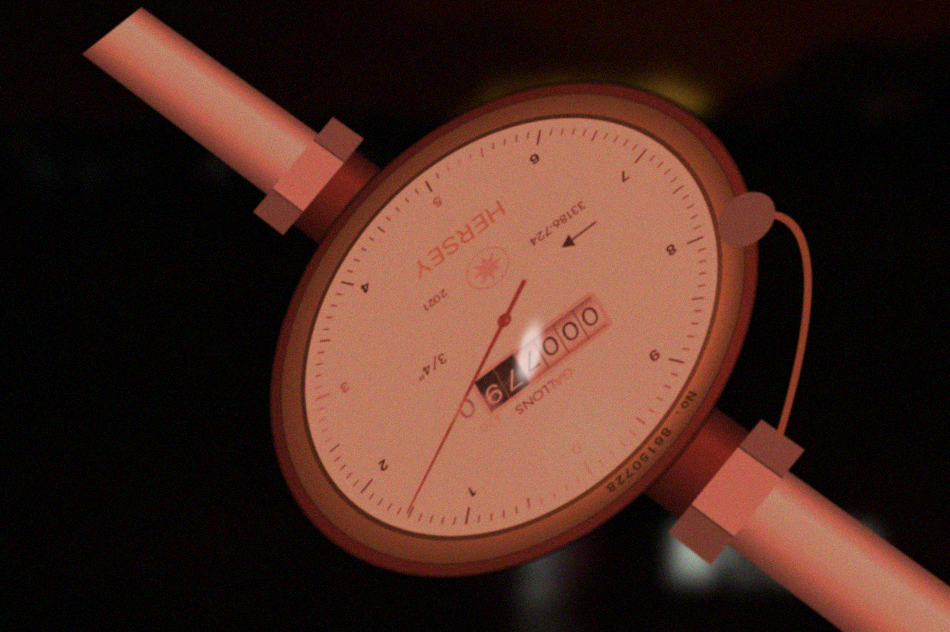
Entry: 7791.5 gal
